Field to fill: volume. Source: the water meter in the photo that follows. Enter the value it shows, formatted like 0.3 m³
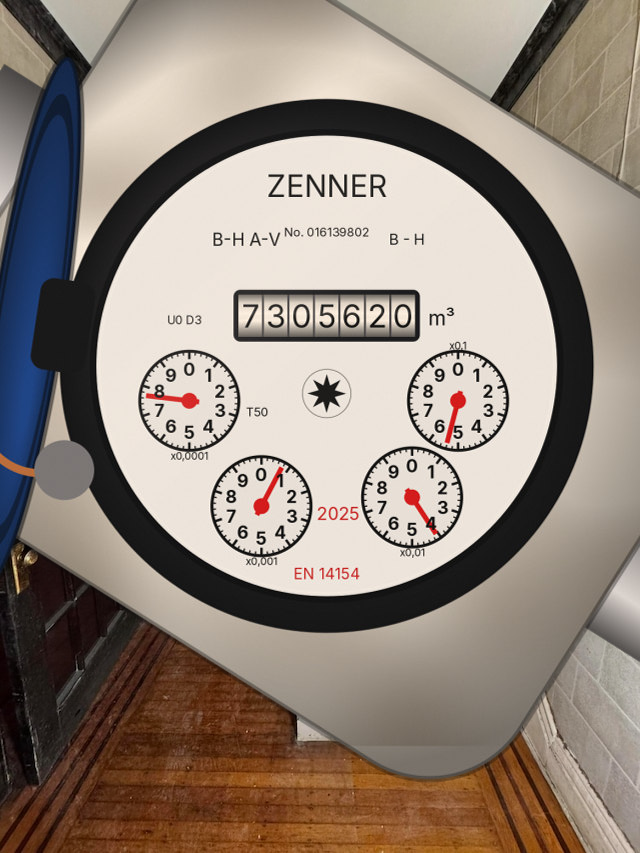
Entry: 7305620.5407 m³
